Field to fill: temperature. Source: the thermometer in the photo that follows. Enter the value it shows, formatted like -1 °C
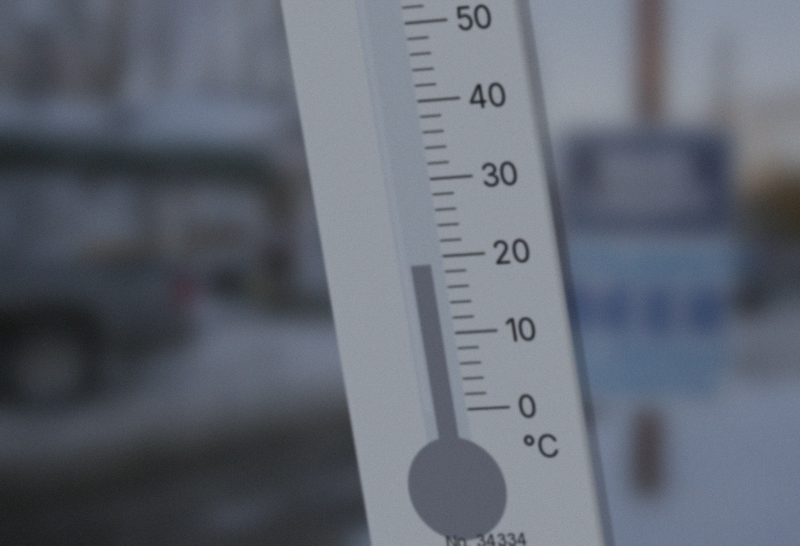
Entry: 19 °C
